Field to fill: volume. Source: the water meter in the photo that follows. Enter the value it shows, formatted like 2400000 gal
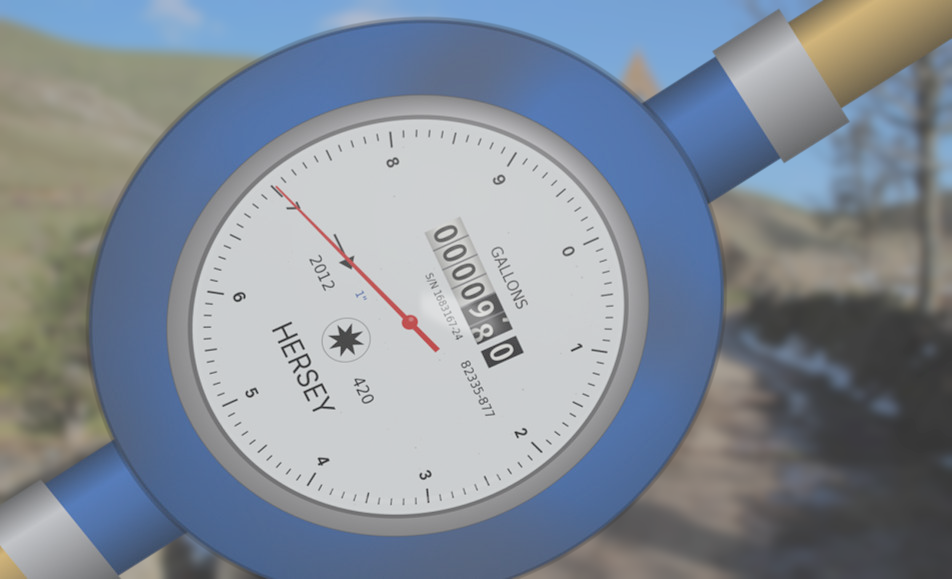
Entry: 977.0 gal
